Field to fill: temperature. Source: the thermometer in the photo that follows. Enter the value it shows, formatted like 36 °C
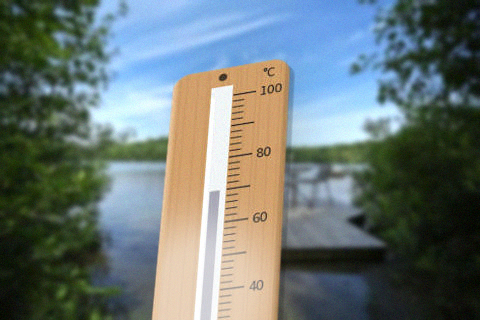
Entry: 70 °C
